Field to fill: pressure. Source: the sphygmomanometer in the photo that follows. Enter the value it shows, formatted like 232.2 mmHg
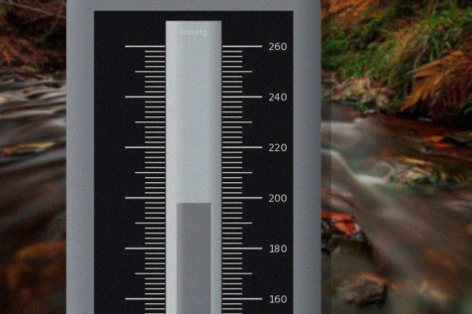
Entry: 198 mmHg
